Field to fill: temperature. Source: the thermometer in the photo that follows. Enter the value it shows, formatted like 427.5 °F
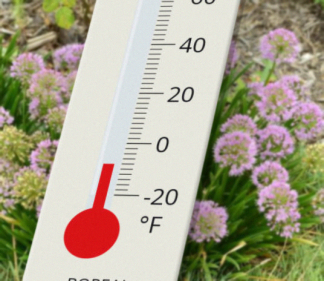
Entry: -8 °F
